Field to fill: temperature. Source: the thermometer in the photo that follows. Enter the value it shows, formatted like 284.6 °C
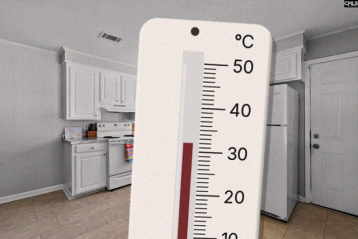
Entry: 32 °C
